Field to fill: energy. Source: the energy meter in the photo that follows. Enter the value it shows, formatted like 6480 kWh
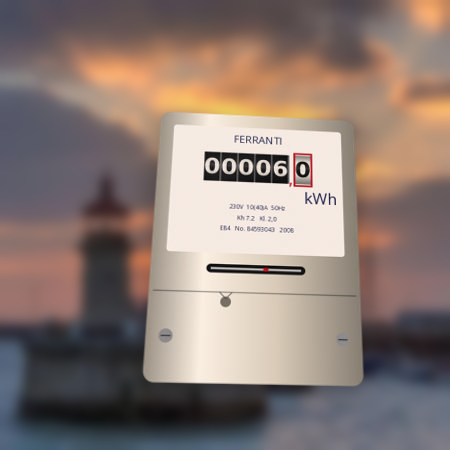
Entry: 6.0 kWh
